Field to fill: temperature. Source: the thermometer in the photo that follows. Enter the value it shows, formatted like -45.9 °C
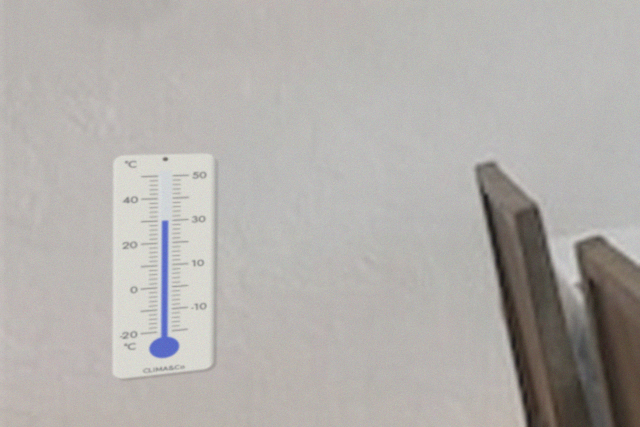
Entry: 30 °C
